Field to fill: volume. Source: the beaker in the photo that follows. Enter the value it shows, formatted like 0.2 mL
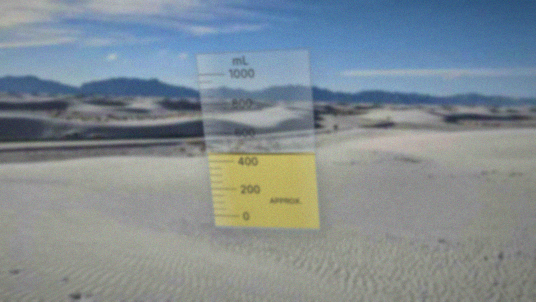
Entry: 450 mL
